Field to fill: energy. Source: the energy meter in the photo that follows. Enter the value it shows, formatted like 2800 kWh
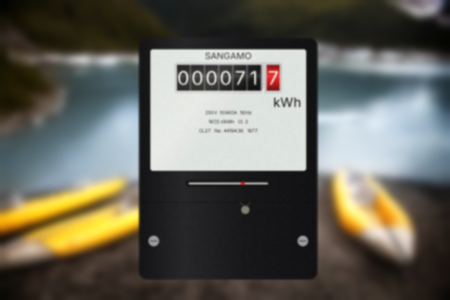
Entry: 71.7 kWh
